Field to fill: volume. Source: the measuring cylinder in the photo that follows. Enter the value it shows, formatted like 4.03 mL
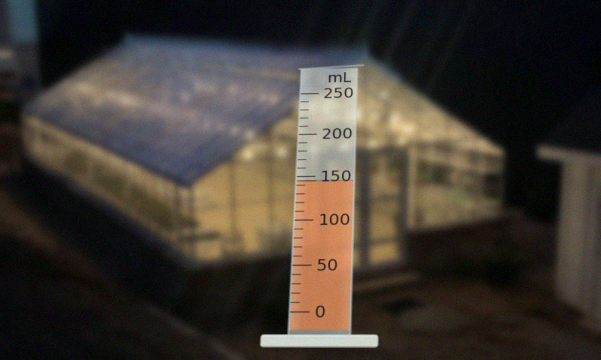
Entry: 145 mL
